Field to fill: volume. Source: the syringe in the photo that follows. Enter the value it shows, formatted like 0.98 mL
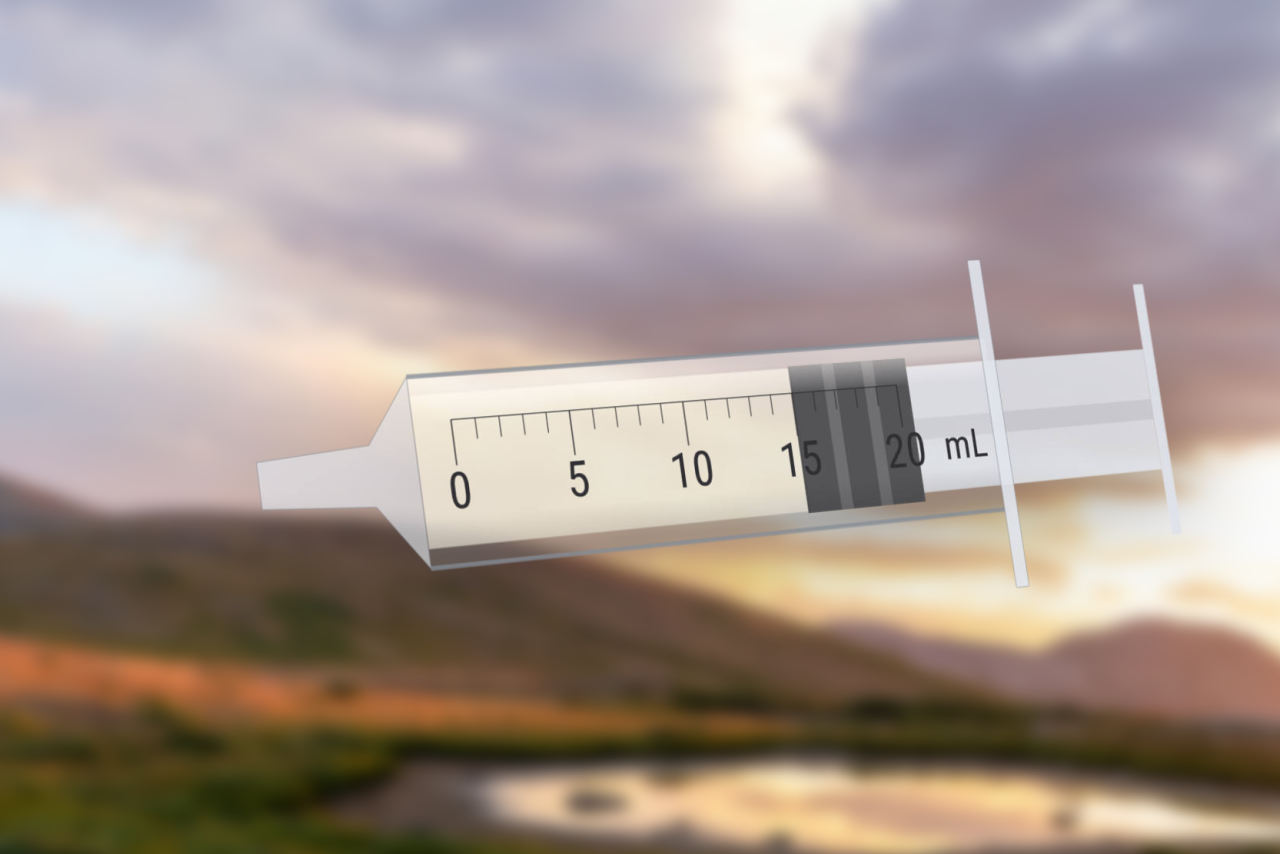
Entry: 15 mL
